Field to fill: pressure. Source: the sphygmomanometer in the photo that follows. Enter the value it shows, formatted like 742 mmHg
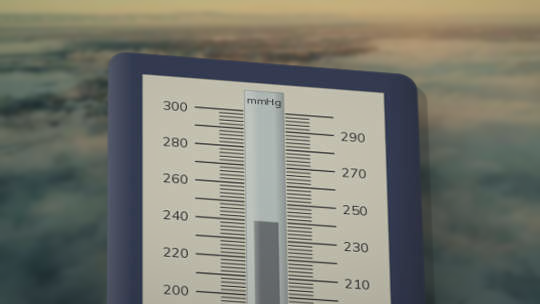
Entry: 240 mmHg
